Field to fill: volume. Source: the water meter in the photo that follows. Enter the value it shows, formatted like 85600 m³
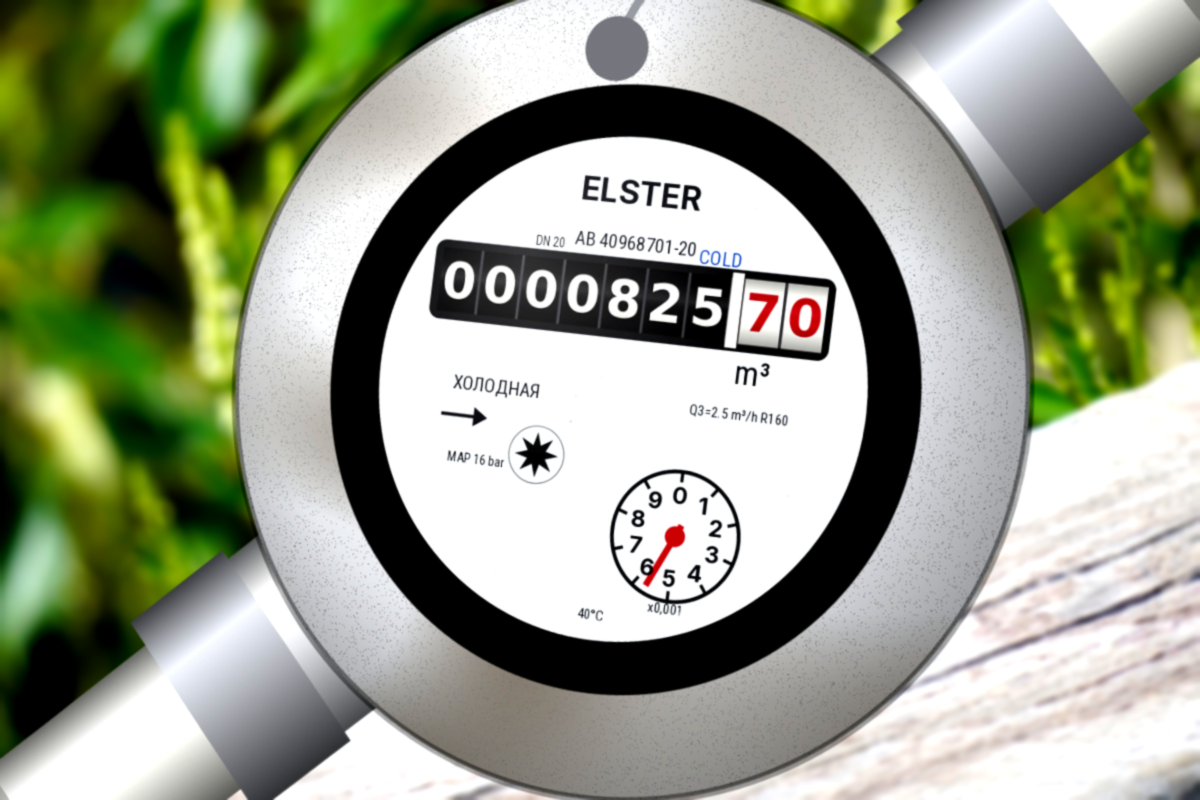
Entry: 825.705 m³
